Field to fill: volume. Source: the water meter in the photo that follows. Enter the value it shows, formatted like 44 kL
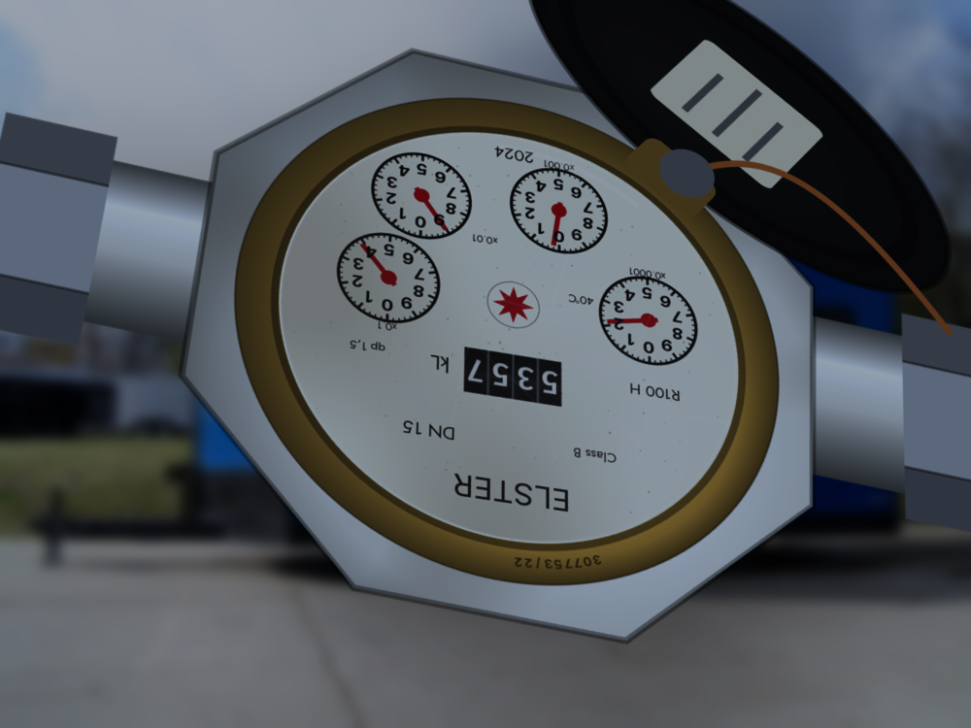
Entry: 5357.3902 kL
